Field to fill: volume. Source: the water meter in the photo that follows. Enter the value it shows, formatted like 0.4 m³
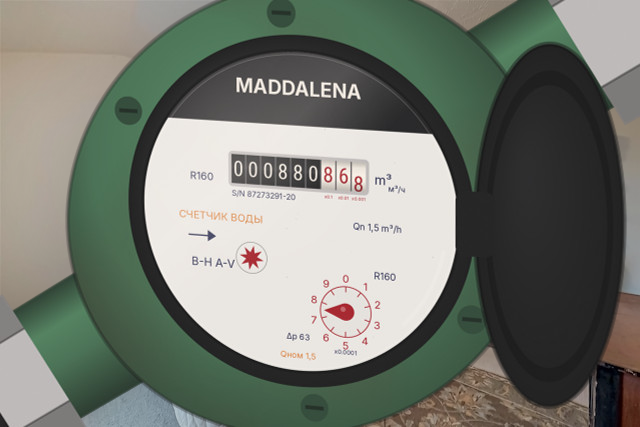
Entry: 880.8677 m³
